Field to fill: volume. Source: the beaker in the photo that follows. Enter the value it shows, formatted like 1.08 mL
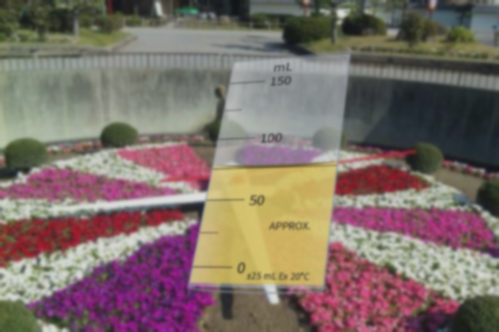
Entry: 75 mL
